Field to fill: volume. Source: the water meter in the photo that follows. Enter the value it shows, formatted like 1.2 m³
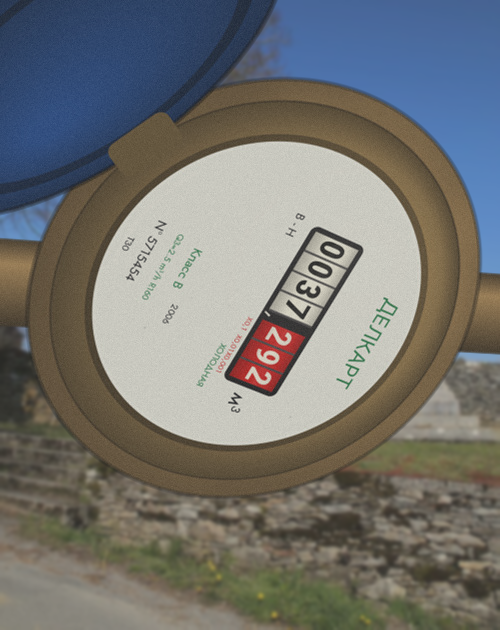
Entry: 37.292 m³
